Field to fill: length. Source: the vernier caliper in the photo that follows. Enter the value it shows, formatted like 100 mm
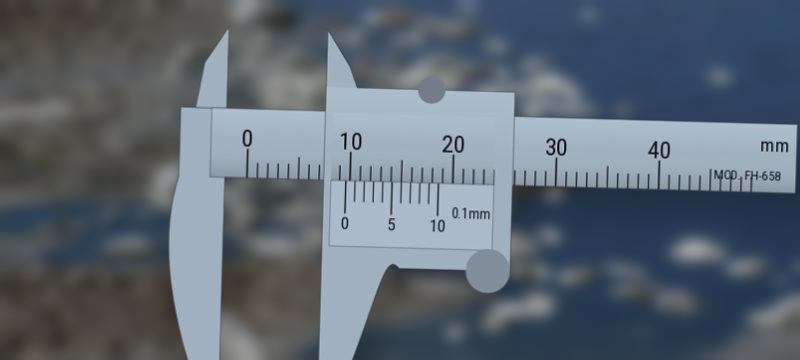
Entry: 9.6 mm
